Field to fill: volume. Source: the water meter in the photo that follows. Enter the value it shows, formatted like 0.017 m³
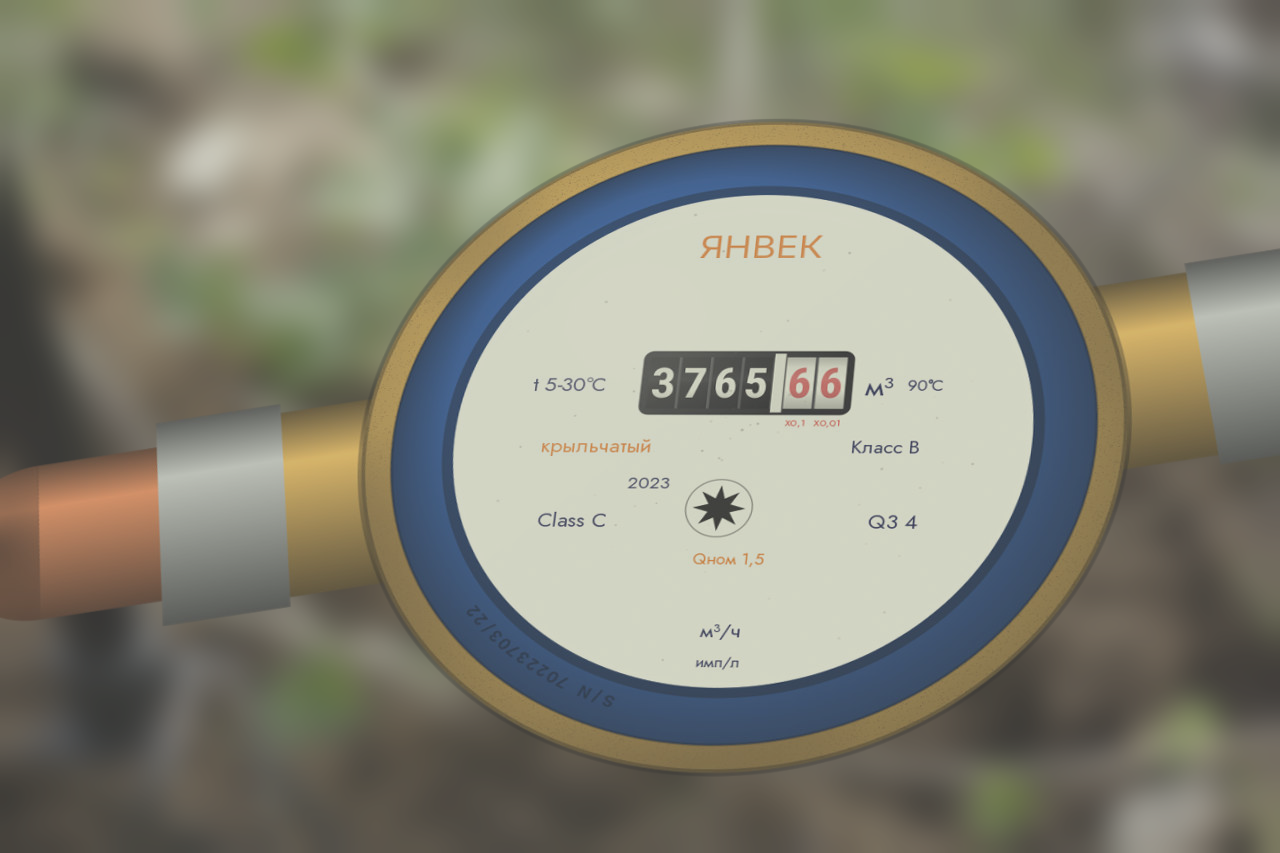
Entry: 3765.66 m³
